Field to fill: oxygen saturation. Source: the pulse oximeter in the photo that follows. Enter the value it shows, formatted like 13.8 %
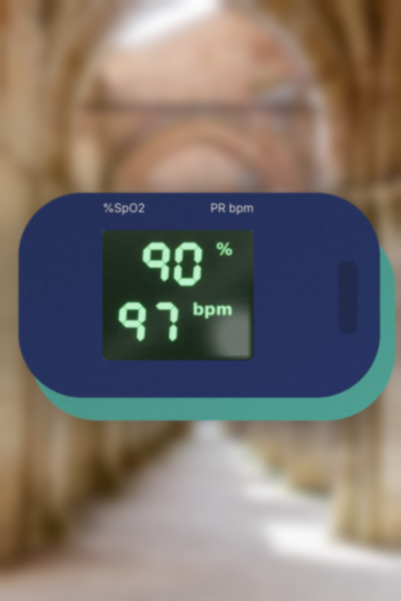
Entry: 90 %
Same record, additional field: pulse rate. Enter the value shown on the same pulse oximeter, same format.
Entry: 97 bpm
